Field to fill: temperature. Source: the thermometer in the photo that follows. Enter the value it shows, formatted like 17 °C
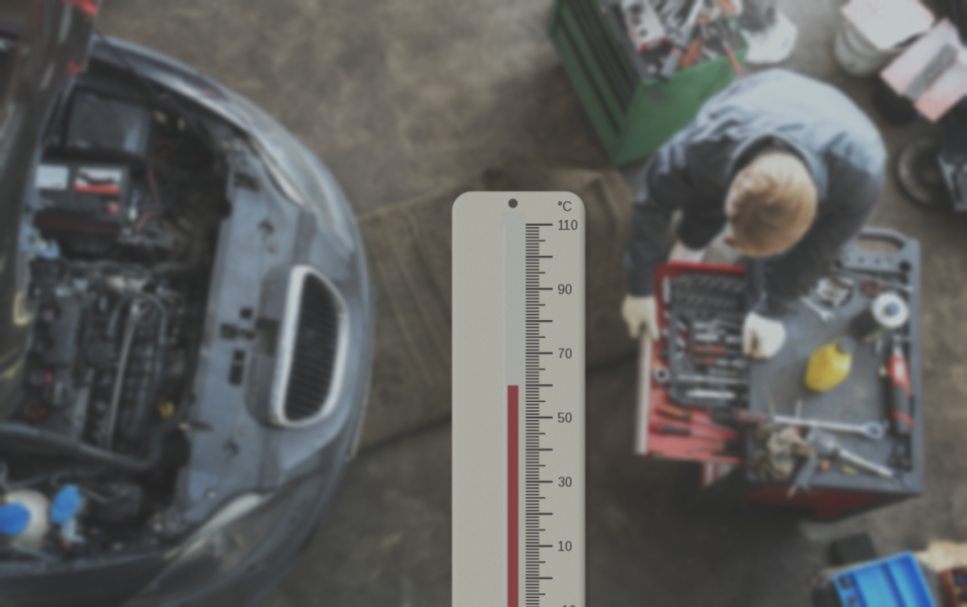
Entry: 60 °C
